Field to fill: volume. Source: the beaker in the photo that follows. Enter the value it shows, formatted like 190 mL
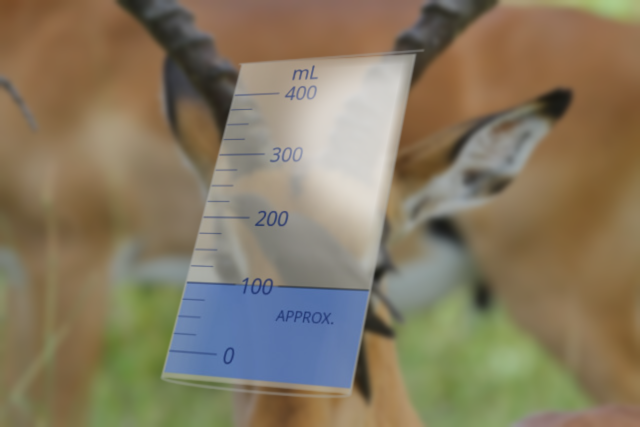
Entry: 100 mL
